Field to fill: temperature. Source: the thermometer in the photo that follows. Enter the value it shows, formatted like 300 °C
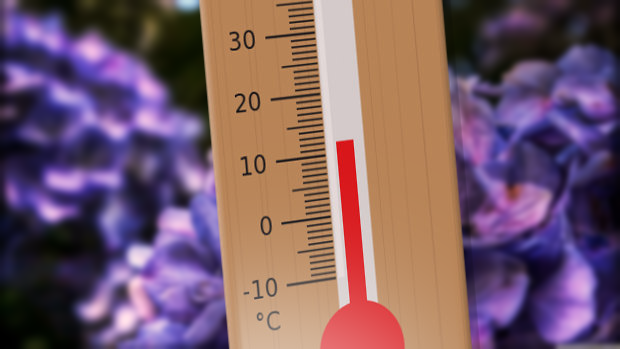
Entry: 12 °C
